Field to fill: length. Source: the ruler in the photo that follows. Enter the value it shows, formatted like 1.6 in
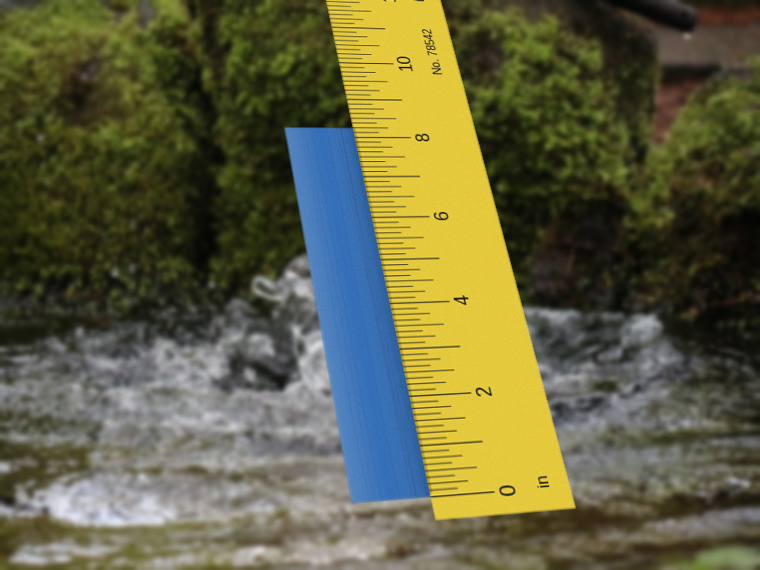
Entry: 8.25 in
